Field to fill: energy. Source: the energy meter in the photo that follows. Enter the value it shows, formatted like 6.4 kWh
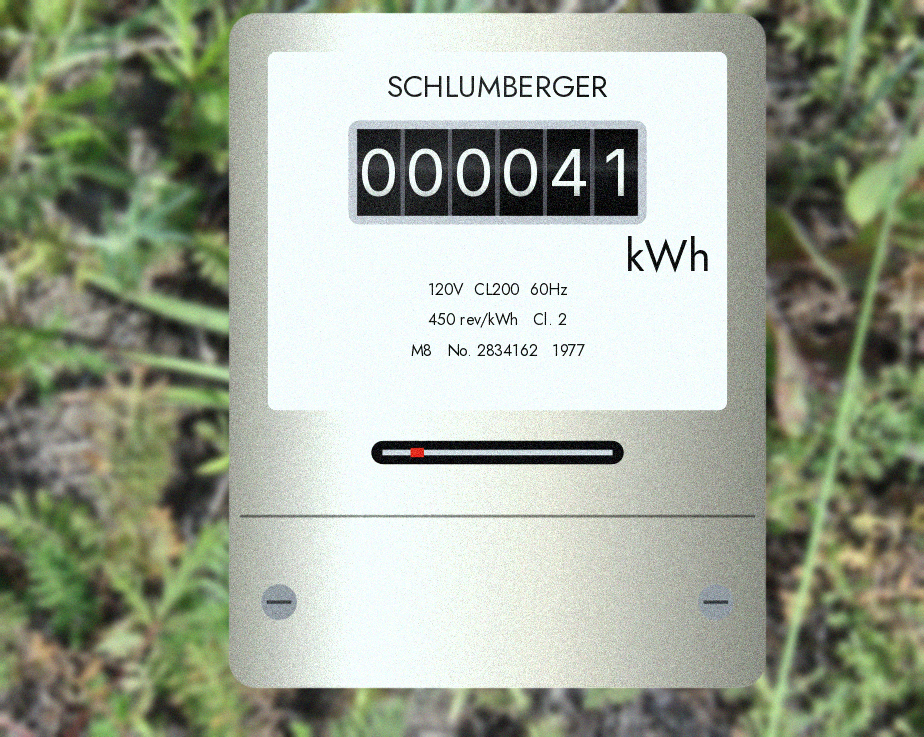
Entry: 41 kWh
